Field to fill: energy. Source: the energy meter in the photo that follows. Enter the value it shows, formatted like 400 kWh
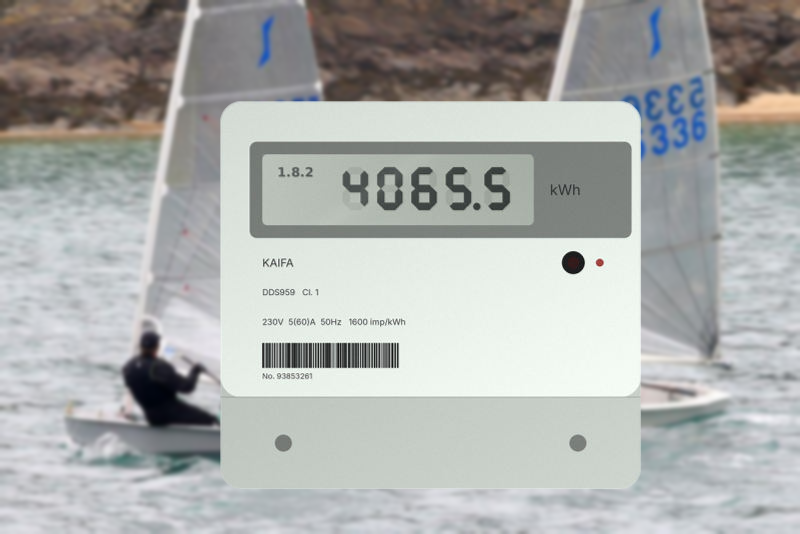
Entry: 4065.5 kWh
